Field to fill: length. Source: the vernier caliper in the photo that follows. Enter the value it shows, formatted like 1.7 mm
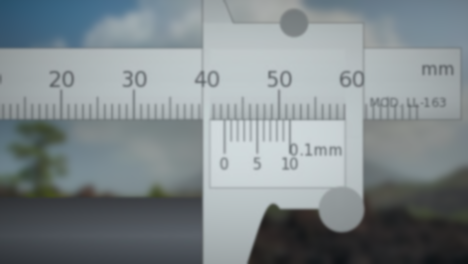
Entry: 42.5 mm
